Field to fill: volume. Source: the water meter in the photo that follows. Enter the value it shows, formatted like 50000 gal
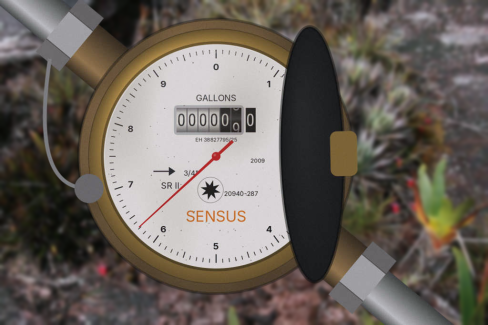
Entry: 86.3 gal
